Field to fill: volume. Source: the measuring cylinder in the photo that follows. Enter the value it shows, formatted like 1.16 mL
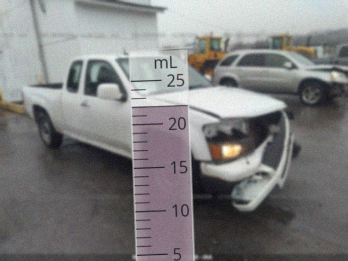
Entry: 22 mL
